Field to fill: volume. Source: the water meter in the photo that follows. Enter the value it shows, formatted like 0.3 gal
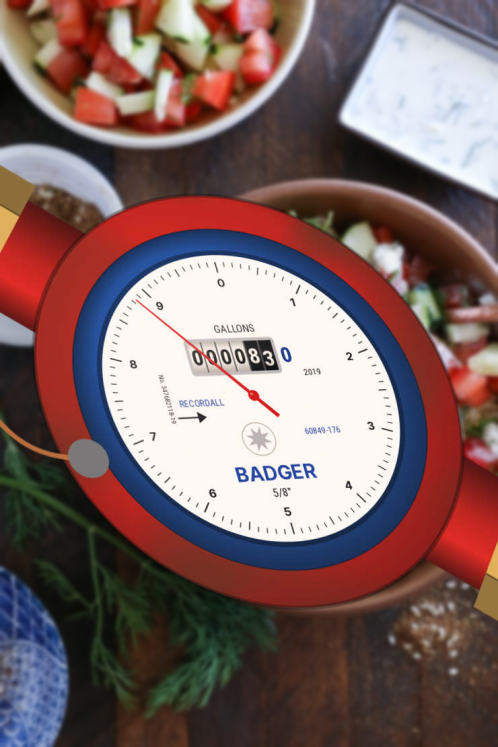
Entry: 828.8 gal
